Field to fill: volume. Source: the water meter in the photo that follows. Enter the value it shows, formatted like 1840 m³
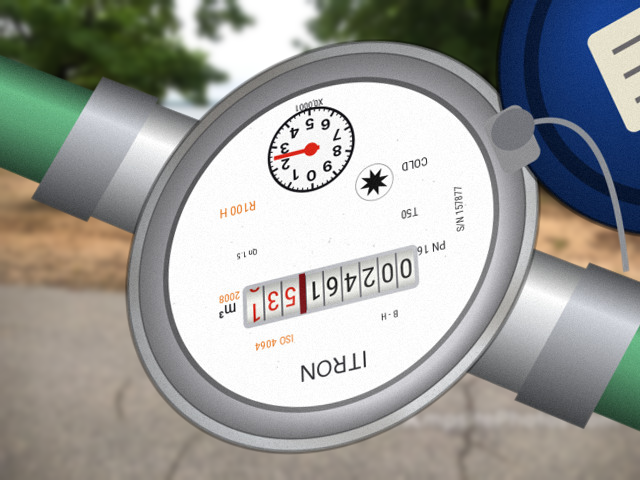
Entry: 2461.5312 m³
